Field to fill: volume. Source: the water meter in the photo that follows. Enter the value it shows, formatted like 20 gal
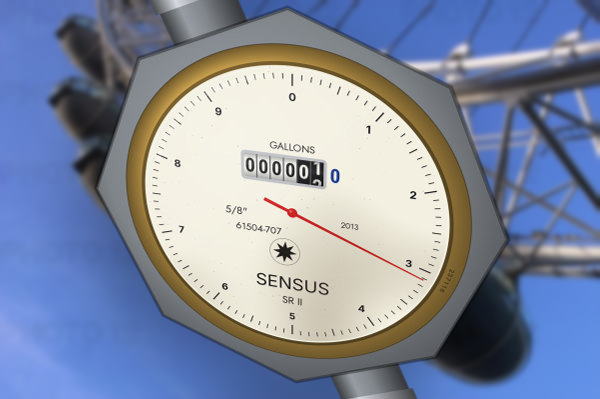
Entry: 13.1 gal
